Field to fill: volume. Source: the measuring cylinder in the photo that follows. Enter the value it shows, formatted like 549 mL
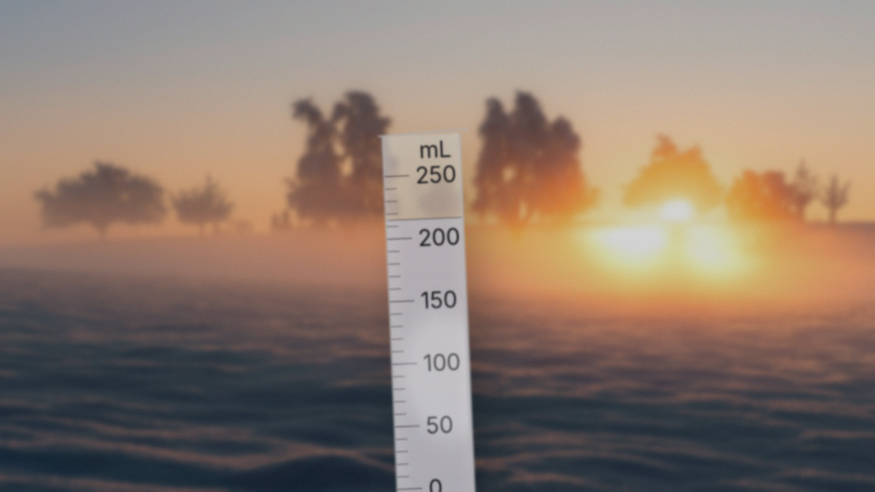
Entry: 215 mL
